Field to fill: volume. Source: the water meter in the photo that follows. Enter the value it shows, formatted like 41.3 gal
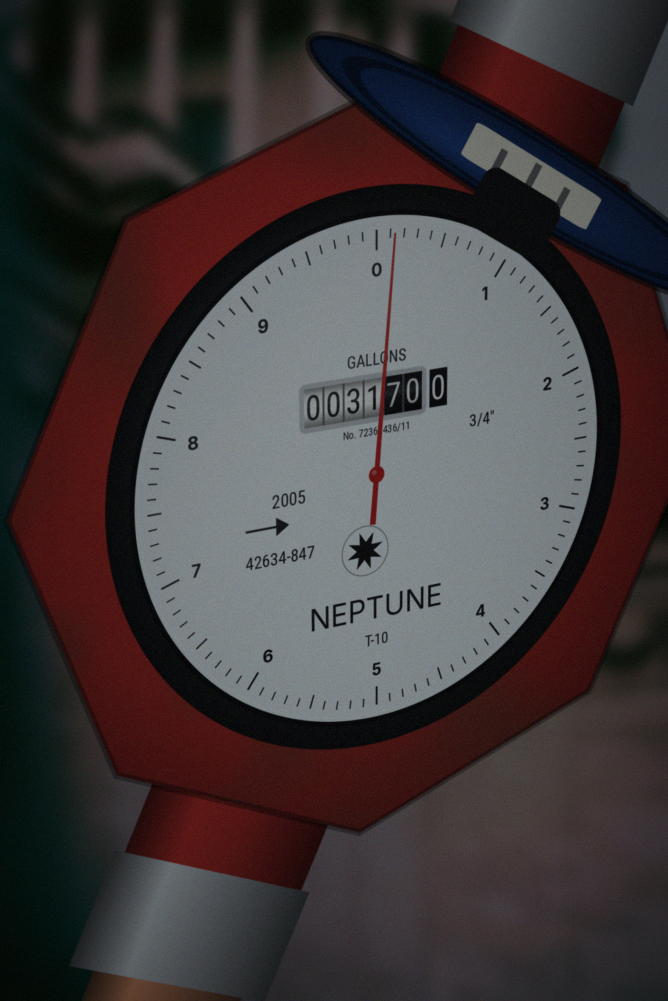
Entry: 31700.1 gal
